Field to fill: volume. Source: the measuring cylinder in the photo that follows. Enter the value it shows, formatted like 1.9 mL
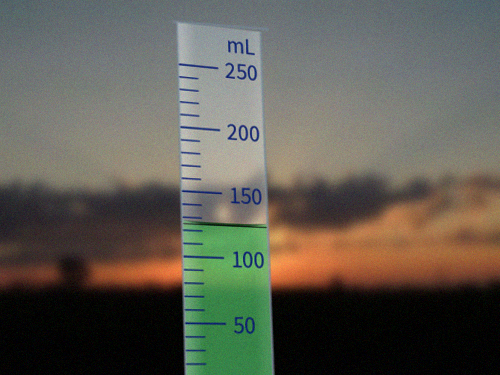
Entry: 125 mL
